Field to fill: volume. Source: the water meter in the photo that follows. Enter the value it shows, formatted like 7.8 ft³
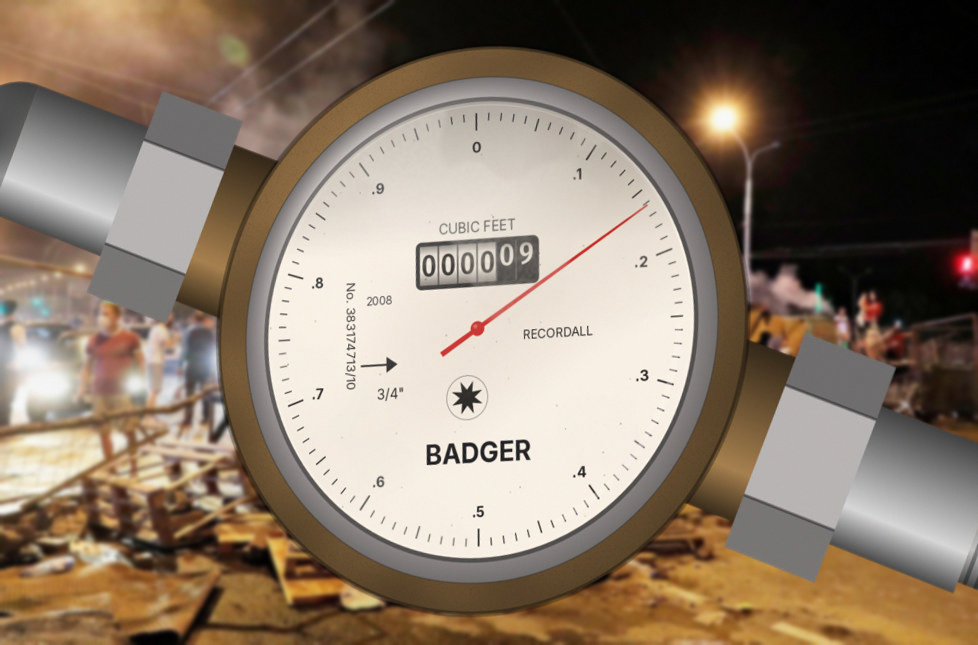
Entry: 9.16 ft³
